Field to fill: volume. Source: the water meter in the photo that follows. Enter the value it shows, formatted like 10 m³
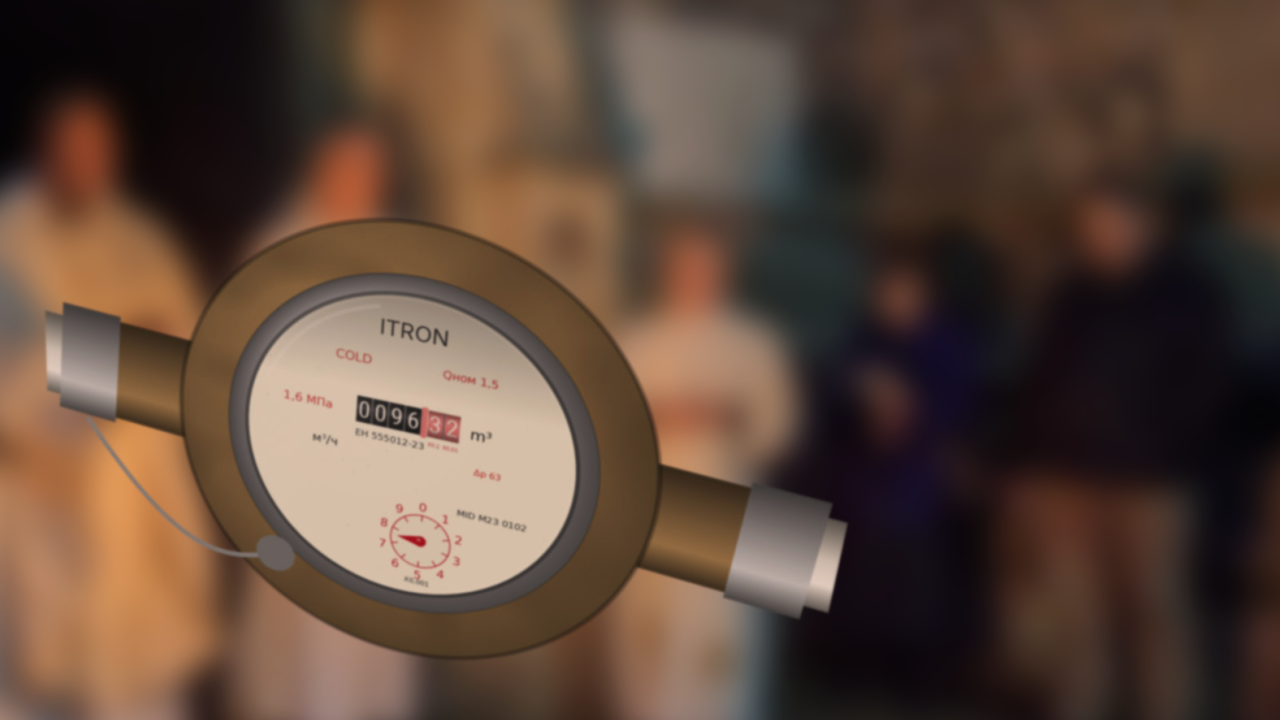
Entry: 96.327 m³
